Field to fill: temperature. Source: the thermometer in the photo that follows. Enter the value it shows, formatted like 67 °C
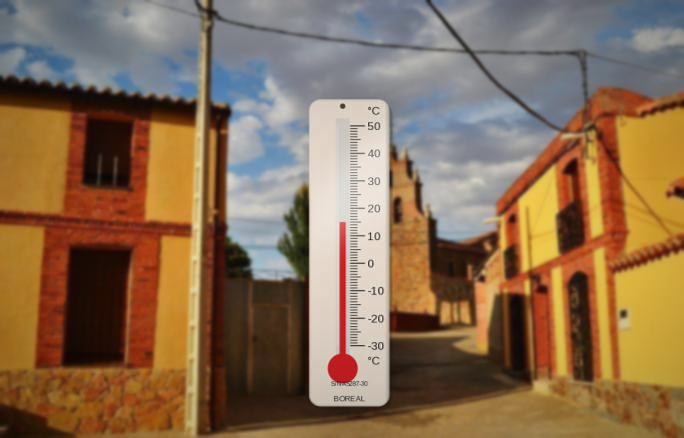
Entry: 15 °C
